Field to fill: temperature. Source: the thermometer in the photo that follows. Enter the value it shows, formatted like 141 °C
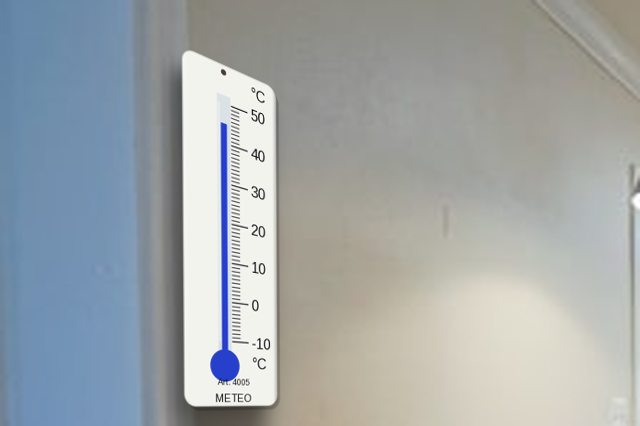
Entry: 45 °C
